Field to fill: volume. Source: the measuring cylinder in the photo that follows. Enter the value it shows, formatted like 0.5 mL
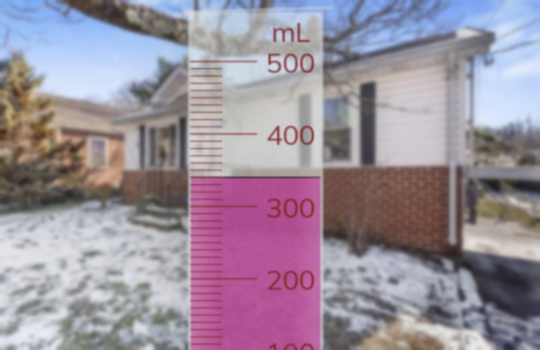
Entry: 340 mL
